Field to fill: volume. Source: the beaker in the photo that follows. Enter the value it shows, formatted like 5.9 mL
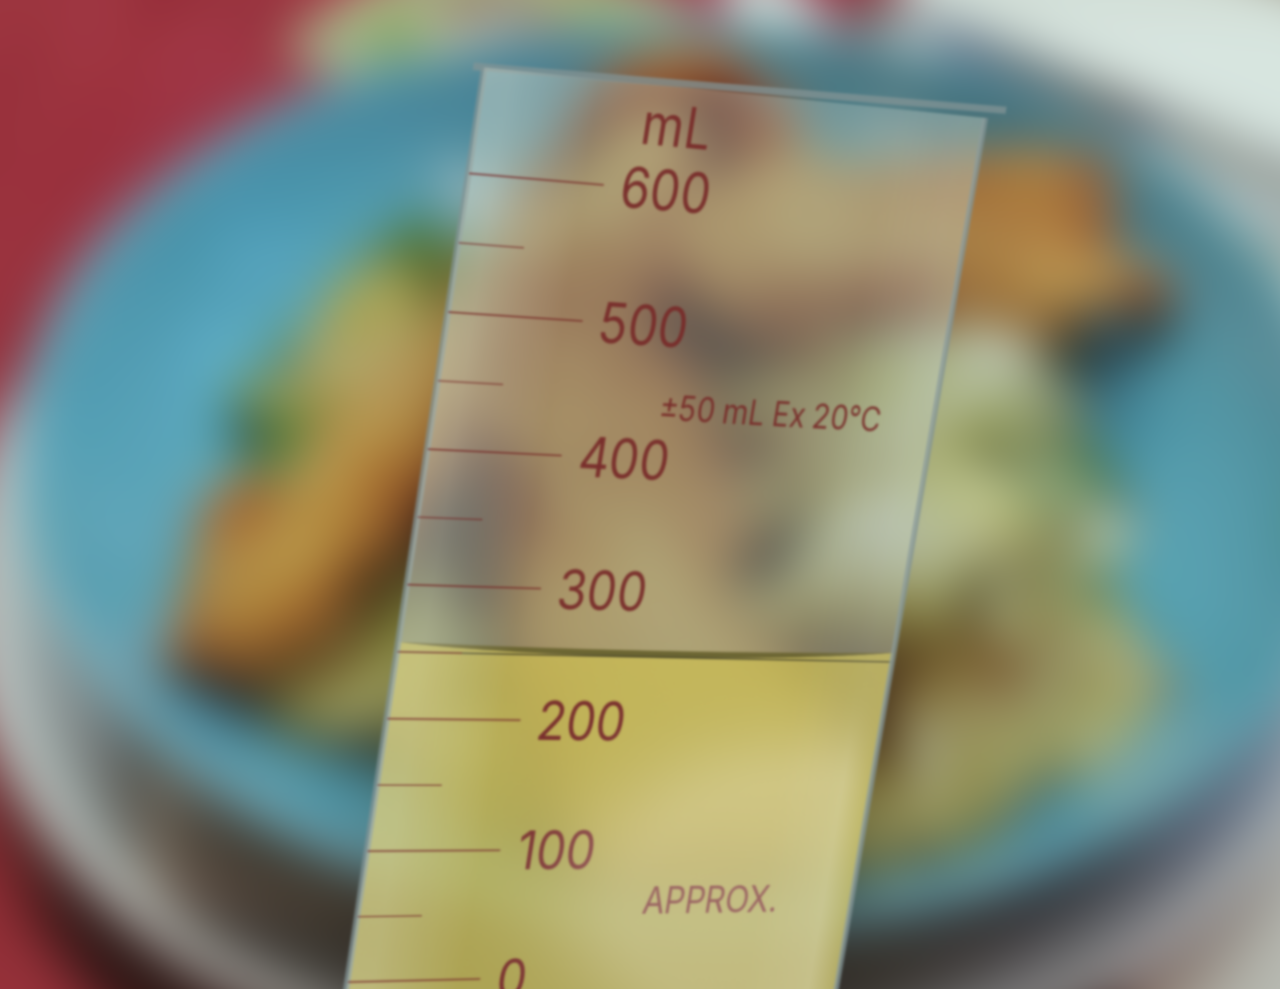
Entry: 250 mL
